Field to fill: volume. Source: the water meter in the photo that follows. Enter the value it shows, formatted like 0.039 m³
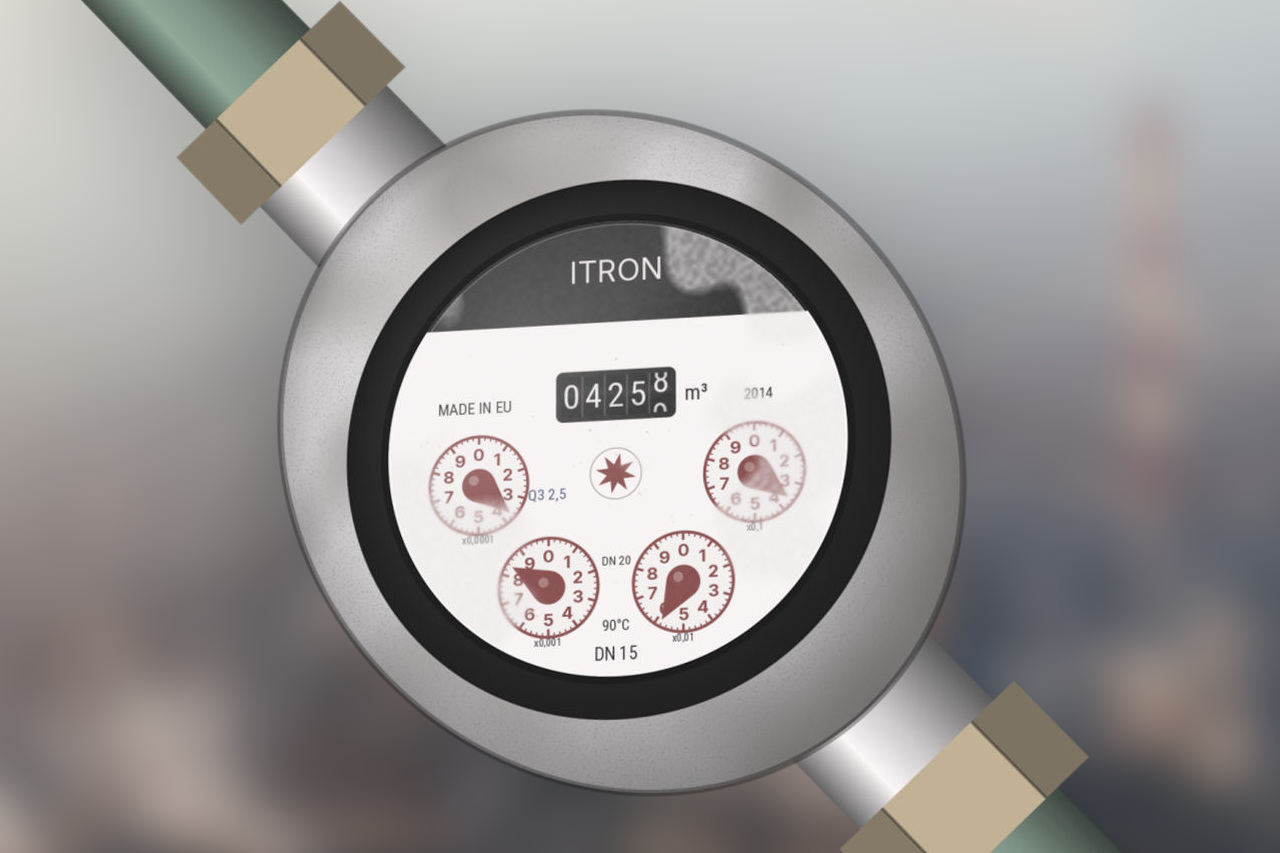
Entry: 4258.3583 m³
